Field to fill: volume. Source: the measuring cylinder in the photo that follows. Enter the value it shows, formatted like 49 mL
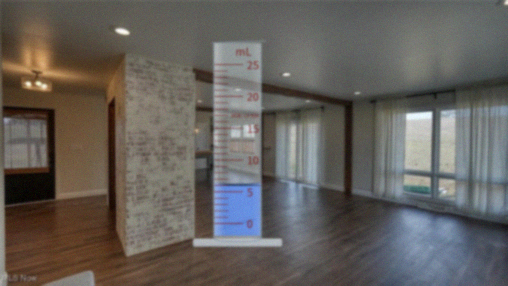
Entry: 6 mL
